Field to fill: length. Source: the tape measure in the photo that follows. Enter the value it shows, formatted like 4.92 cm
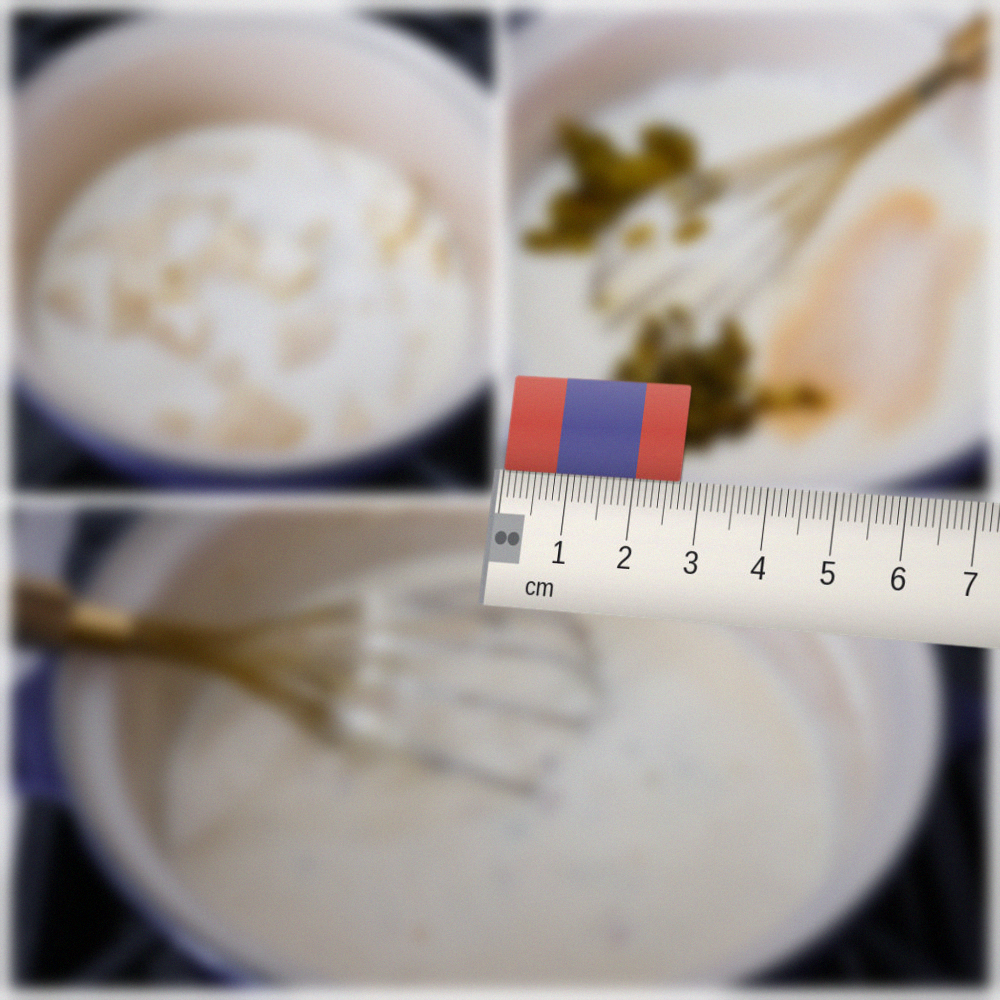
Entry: 2.7 cm
